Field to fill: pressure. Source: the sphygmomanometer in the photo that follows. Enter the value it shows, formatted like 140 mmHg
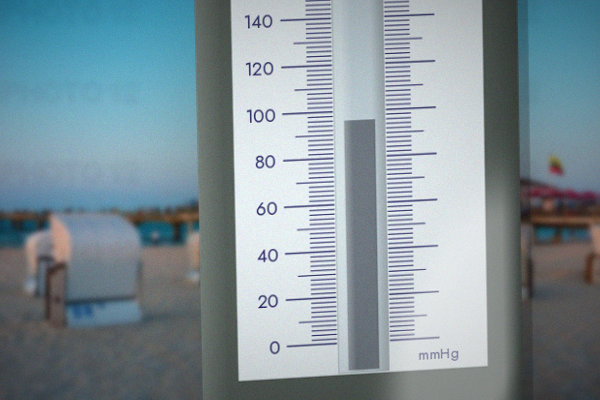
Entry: 96 mmHg
